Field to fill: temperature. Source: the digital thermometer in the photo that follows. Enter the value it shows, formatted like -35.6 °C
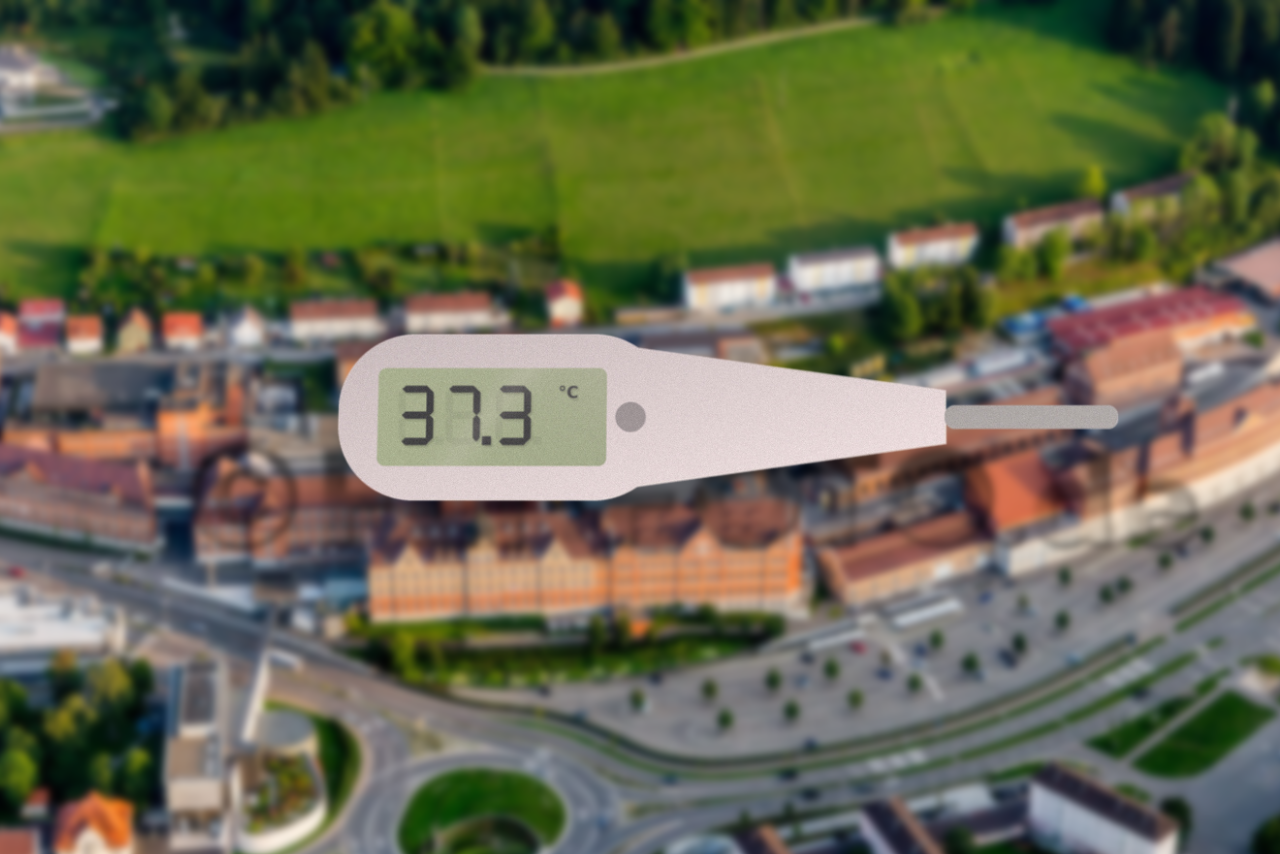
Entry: 37.3 °C
